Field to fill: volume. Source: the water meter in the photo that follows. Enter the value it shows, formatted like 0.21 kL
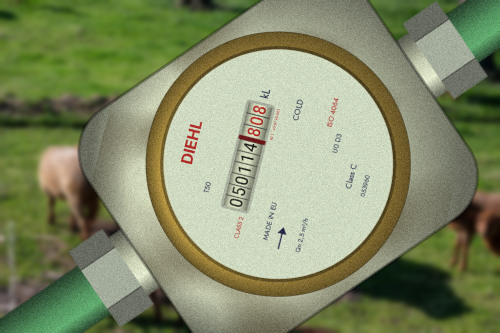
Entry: 50114.808 kL
